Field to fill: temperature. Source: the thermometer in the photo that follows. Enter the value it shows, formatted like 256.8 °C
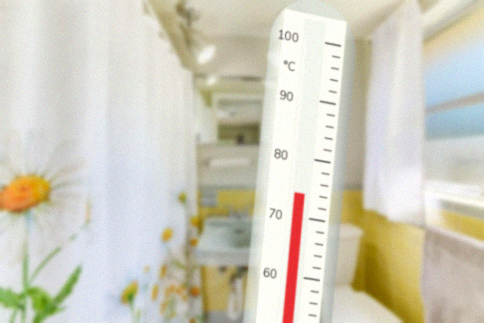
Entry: 74 °C
